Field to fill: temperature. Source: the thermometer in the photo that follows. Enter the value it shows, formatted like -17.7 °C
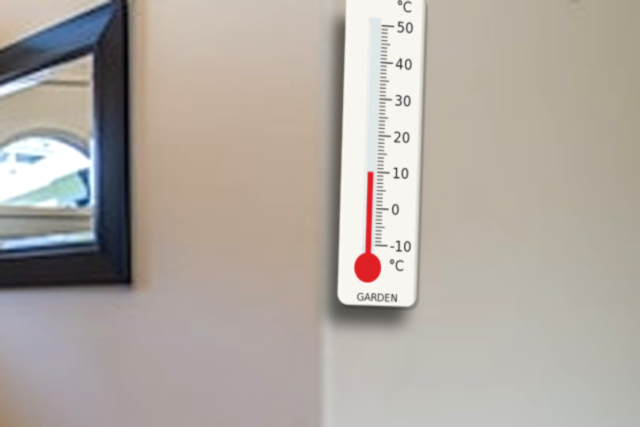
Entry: 10 °C
